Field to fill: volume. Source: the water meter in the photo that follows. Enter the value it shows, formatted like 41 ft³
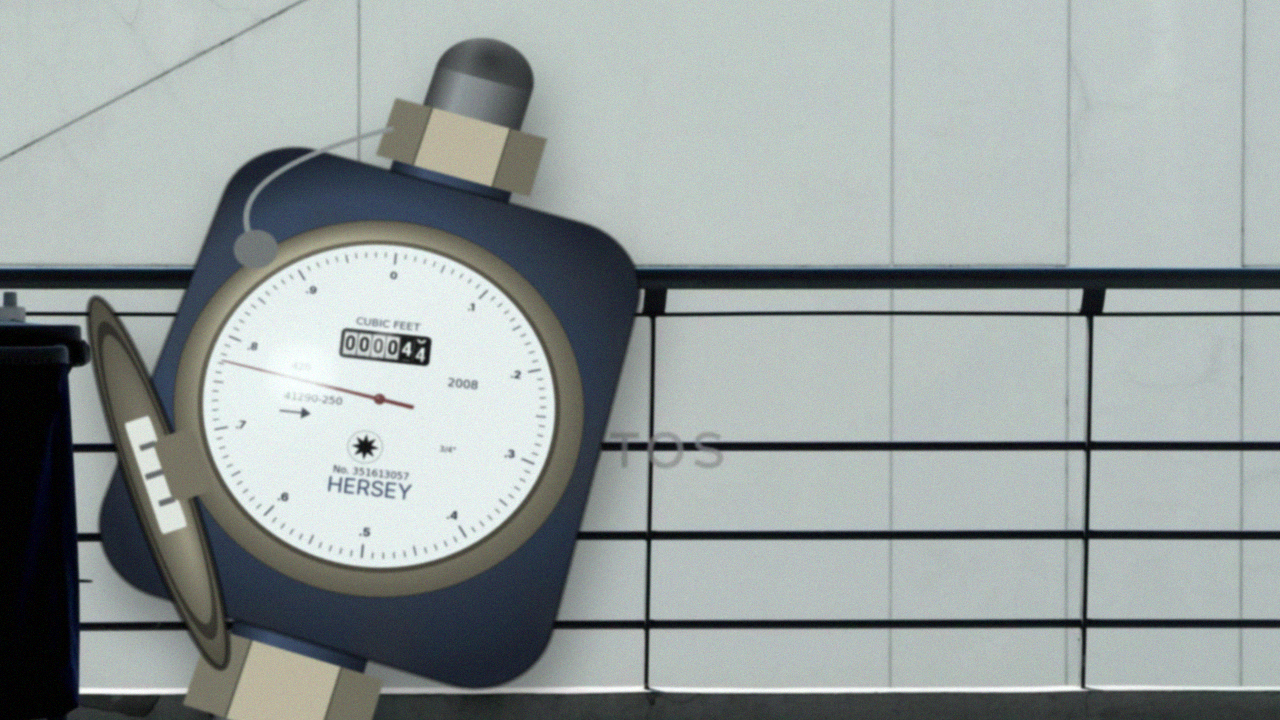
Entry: 43.77 ft³
